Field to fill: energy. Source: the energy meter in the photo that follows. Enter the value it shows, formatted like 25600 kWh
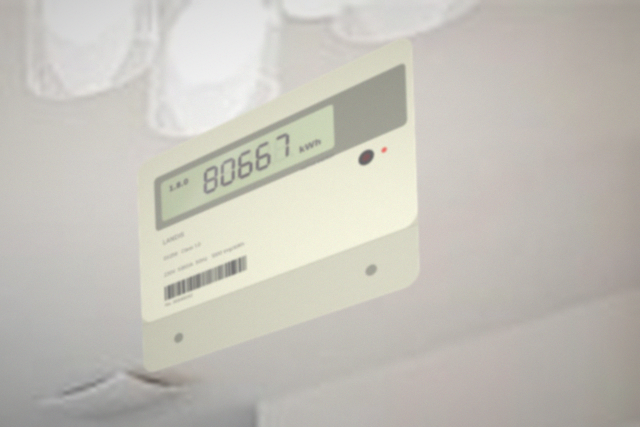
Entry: 80667 kWh
